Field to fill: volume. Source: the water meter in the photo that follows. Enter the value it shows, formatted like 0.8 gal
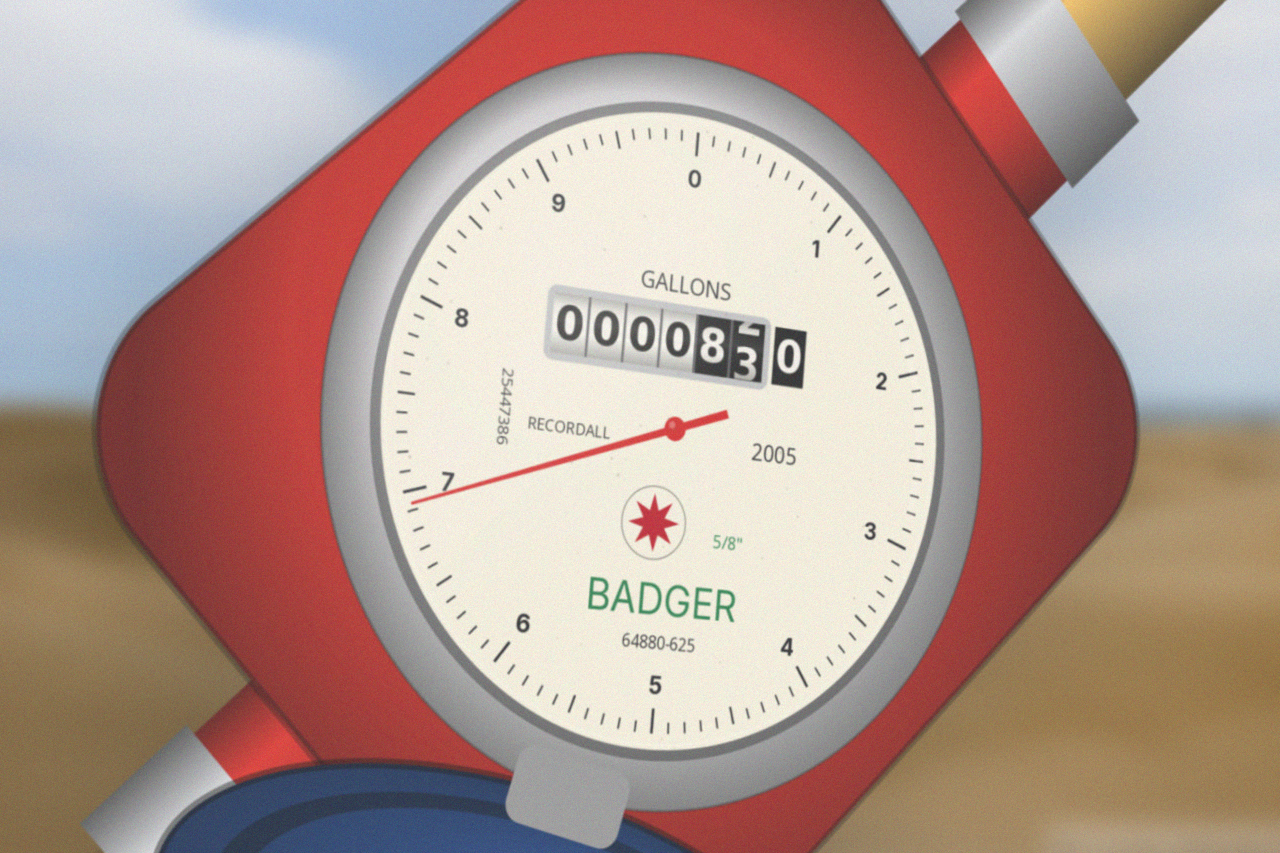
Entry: 826.9 gal
